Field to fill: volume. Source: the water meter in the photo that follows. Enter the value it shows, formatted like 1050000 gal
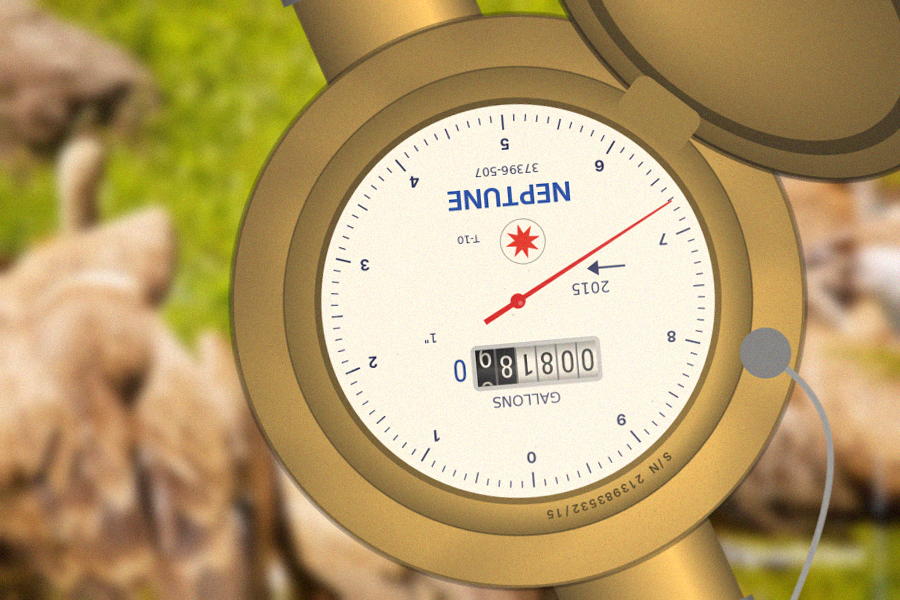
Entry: 81886.7 gal
